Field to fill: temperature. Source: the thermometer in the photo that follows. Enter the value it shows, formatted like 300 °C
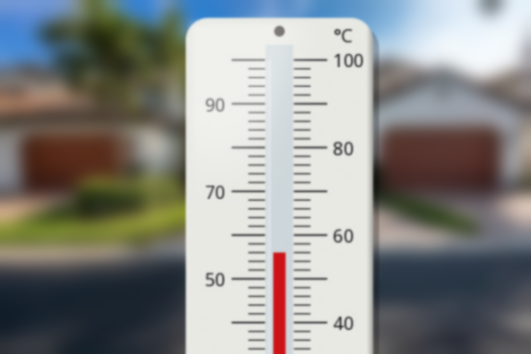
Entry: 56 °C
